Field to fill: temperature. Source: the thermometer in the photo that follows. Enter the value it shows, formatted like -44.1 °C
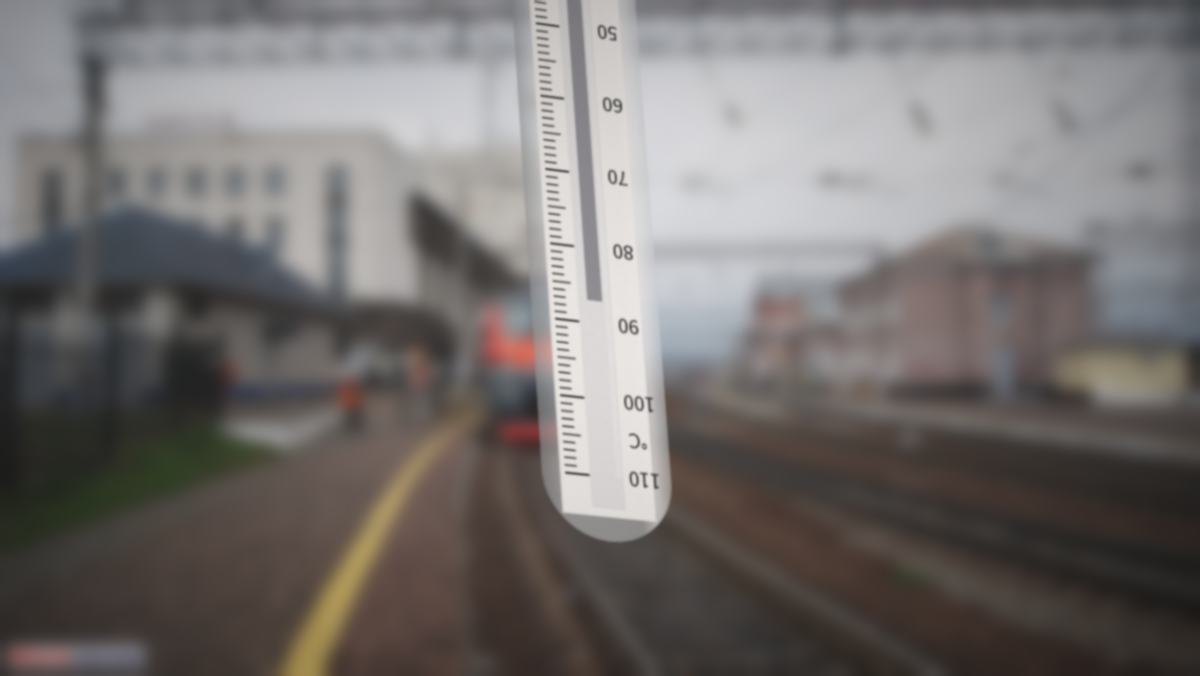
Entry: 87 °C
